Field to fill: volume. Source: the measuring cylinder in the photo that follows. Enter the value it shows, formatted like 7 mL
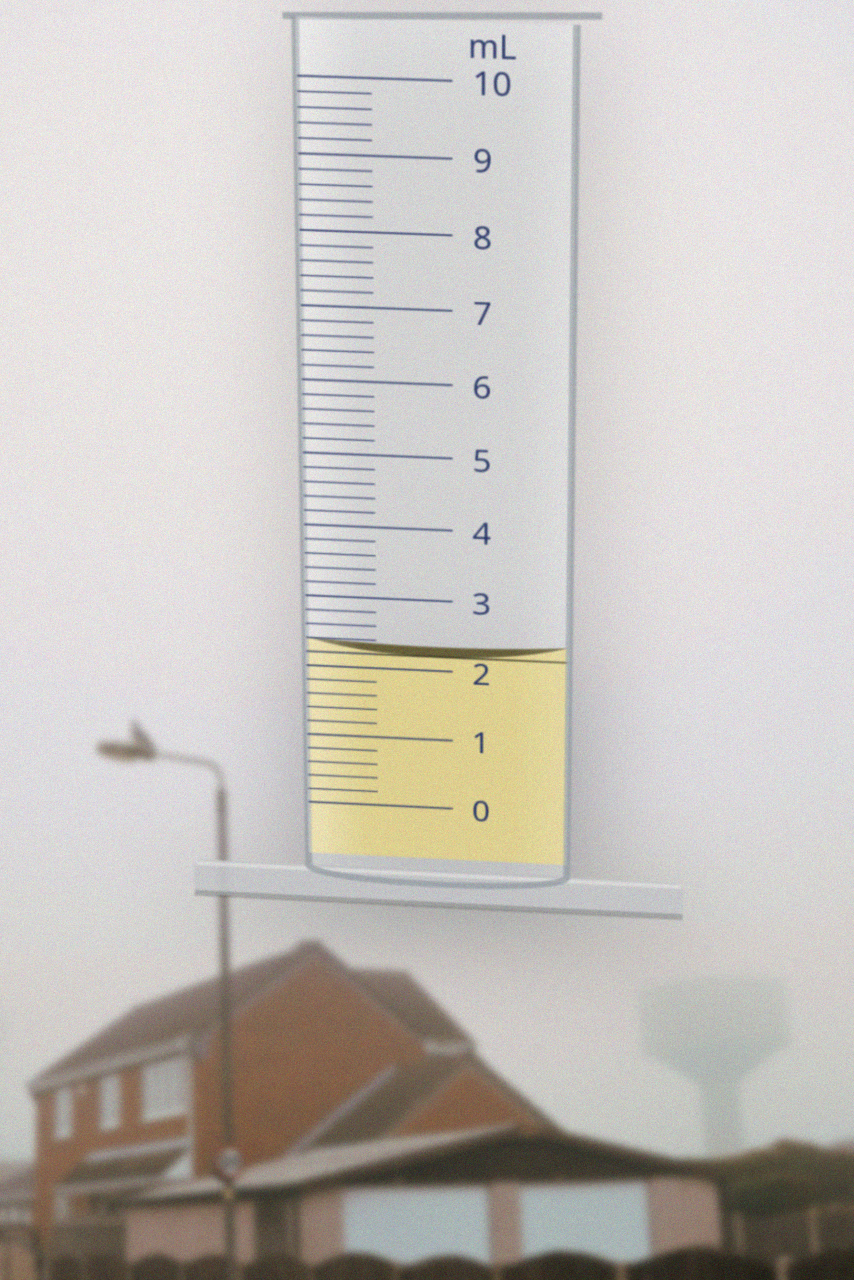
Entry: 2.2 mL
